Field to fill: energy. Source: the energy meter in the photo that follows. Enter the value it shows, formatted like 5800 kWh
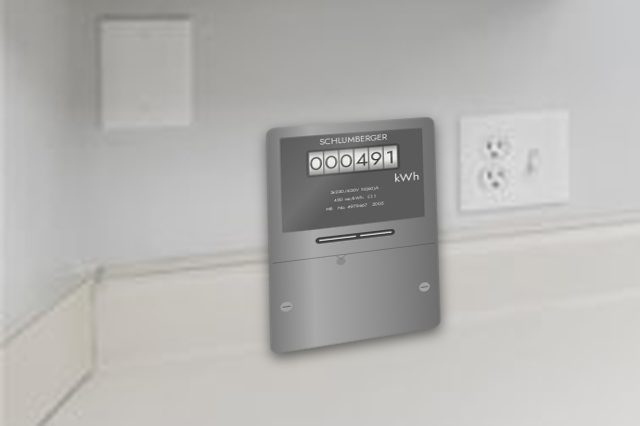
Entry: 491 kWh
